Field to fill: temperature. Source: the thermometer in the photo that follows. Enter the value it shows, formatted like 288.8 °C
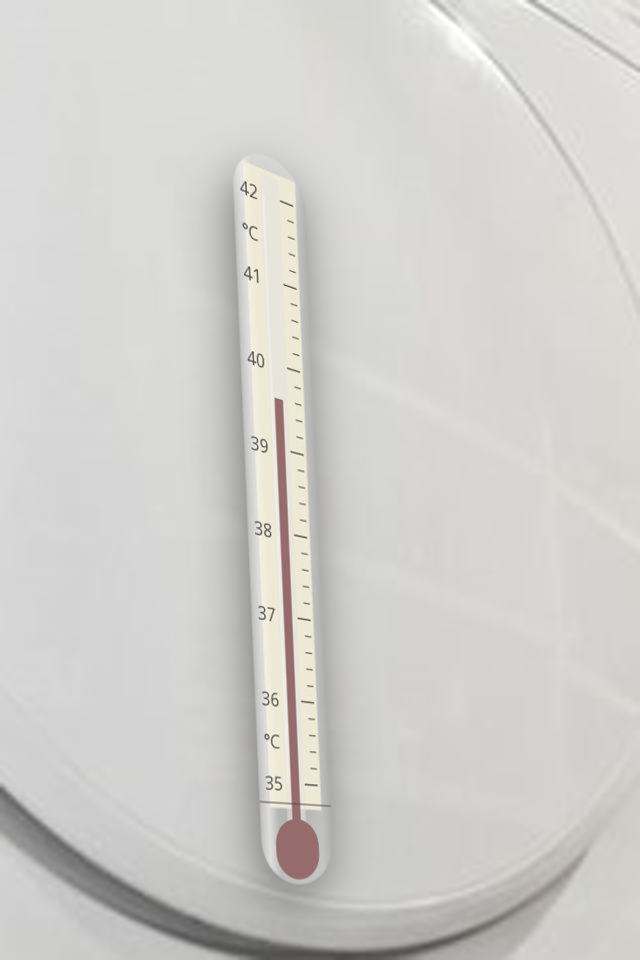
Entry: 39.6 °C
